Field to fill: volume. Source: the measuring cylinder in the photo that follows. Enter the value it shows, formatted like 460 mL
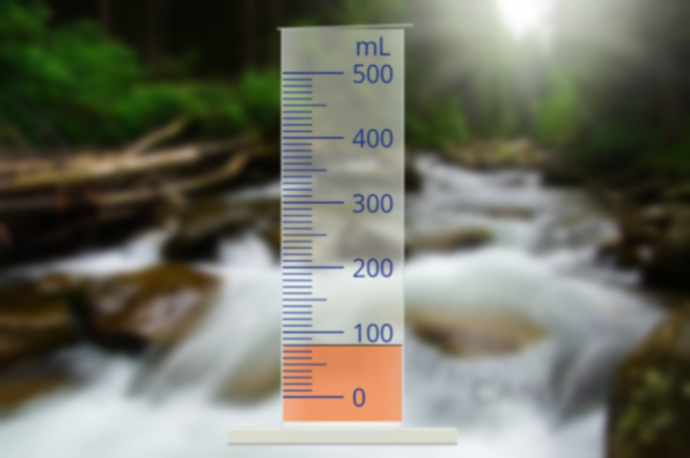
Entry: 80 mL
